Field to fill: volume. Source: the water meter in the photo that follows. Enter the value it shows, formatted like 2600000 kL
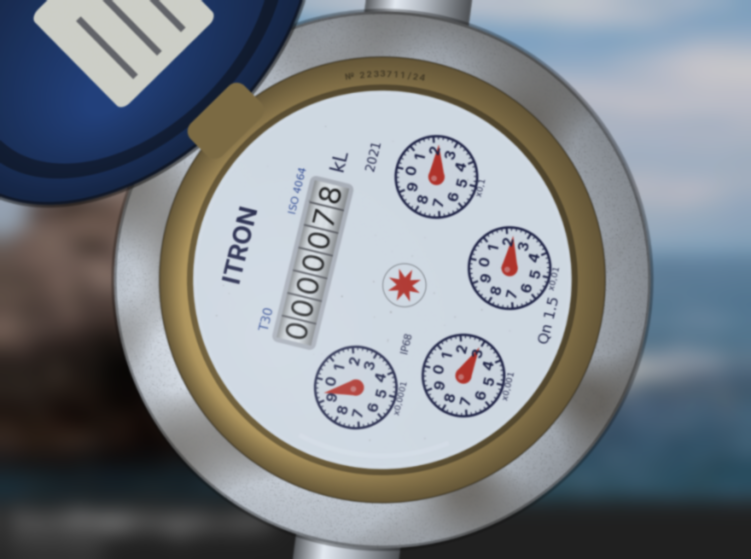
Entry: 78.2229 kL
